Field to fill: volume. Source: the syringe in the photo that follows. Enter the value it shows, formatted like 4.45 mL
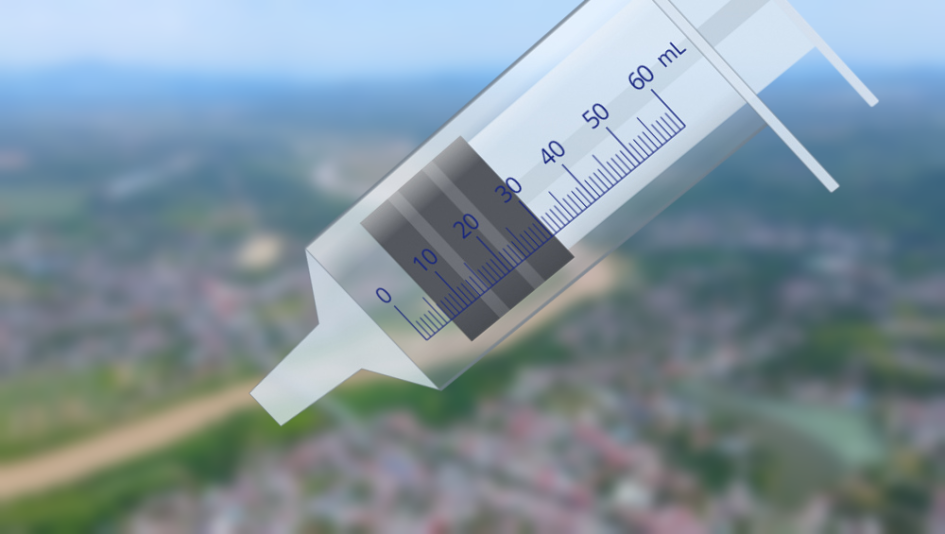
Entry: 6 mL
